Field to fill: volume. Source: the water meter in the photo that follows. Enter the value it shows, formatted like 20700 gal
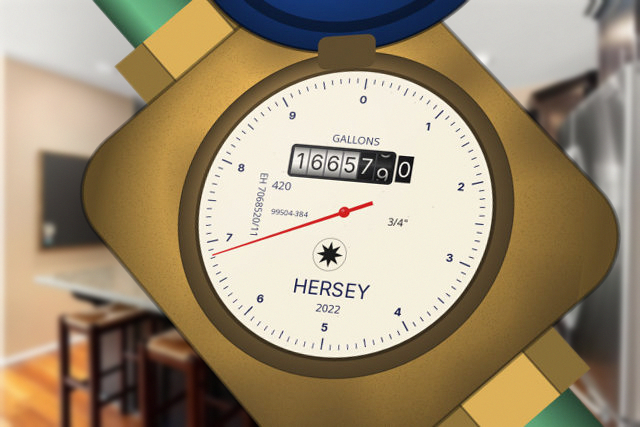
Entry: 1665786.8 gal
